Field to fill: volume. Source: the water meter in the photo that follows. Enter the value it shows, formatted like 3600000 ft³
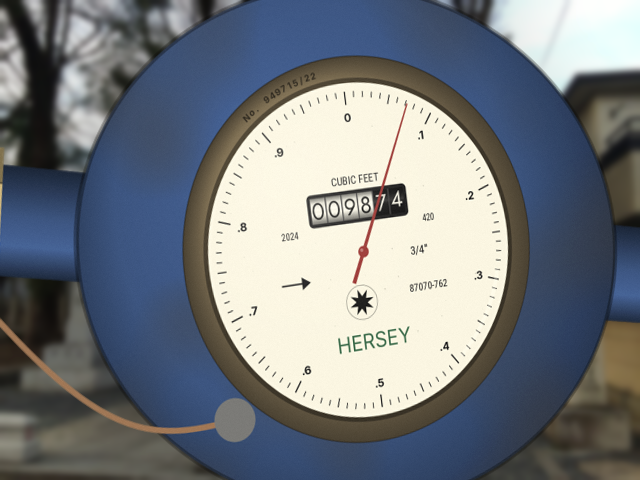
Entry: 9874.07 ft³
